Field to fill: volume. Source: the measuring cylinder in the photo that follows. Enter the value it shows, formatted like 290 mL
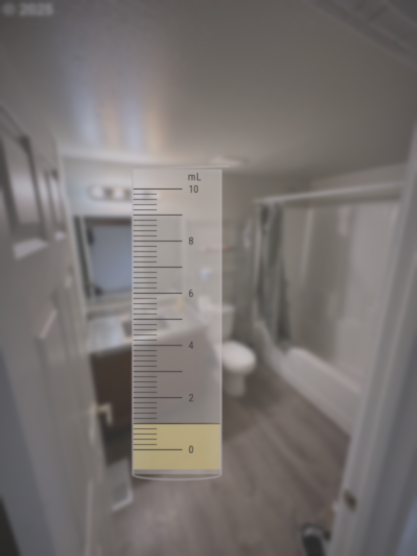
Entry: 1 mL
